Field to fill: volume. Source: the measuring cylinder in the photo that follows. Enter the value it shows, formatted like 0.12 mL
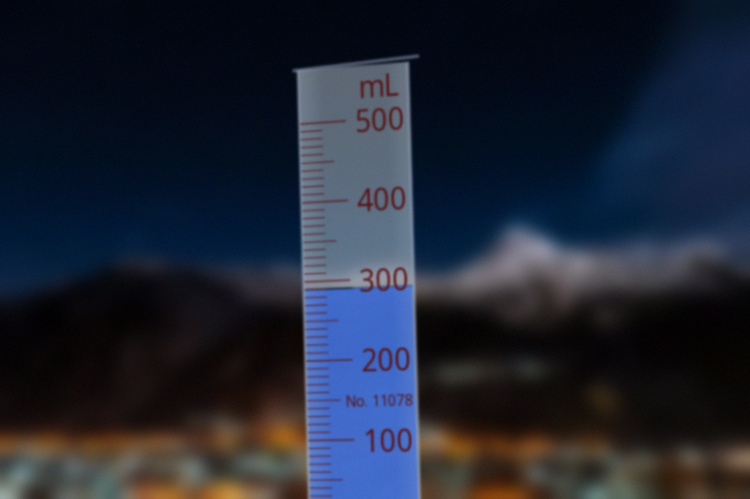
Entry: 290 mL
